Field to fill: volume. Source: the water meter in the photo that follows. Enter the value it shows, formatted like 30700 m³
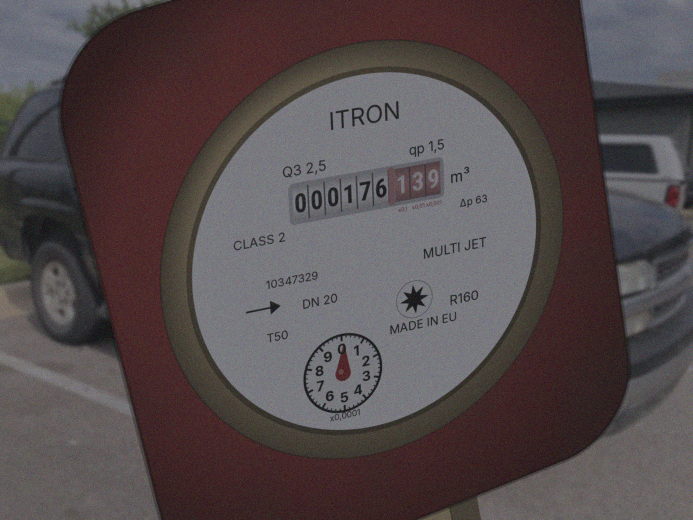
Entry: 176.1390 m³
